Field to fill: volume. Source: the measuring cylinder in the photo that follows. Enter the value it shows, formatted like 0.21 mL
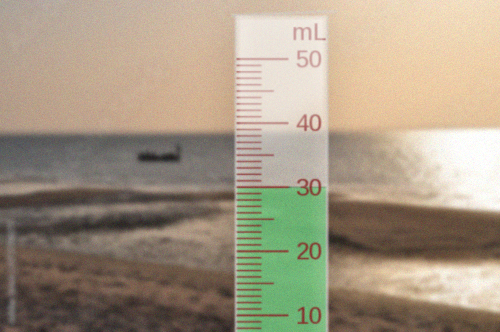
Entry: 30 mL
